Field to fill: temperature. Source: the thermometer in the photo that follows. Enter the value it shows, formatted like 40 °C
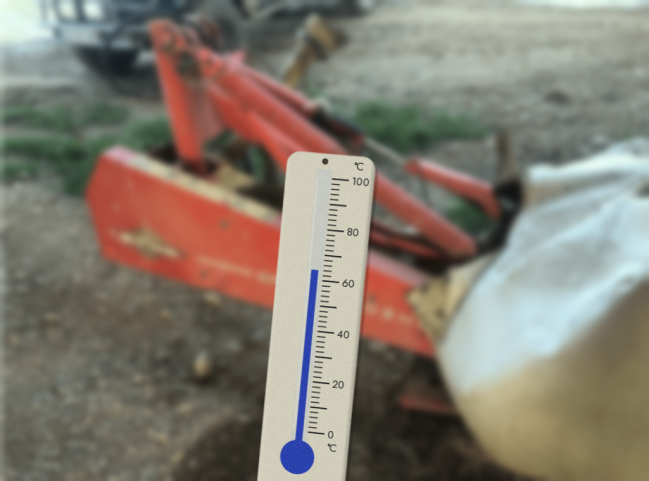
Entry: 64 °C
